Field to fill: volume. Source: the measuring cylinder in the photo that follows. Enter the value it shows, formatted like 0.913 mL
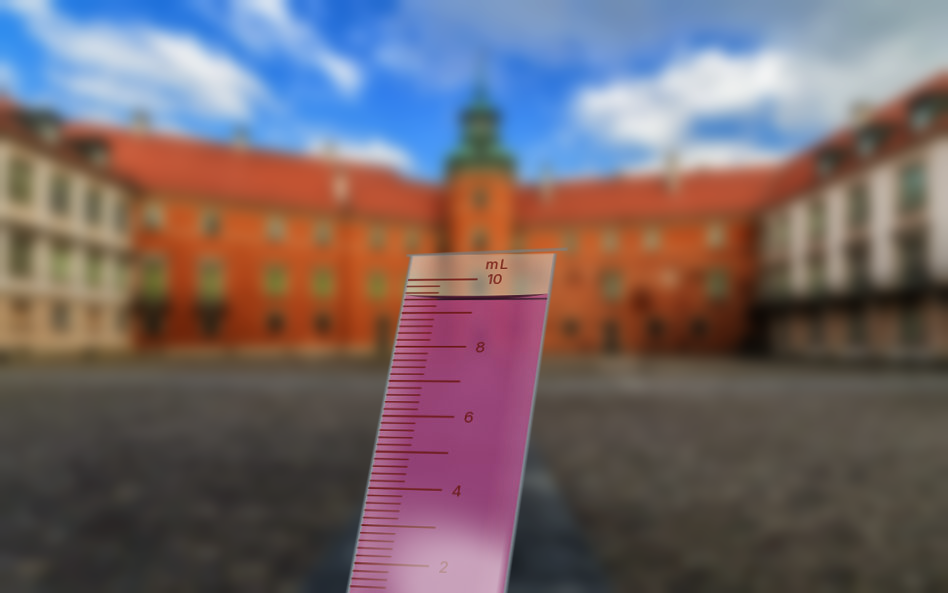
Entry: 9.4 mL
